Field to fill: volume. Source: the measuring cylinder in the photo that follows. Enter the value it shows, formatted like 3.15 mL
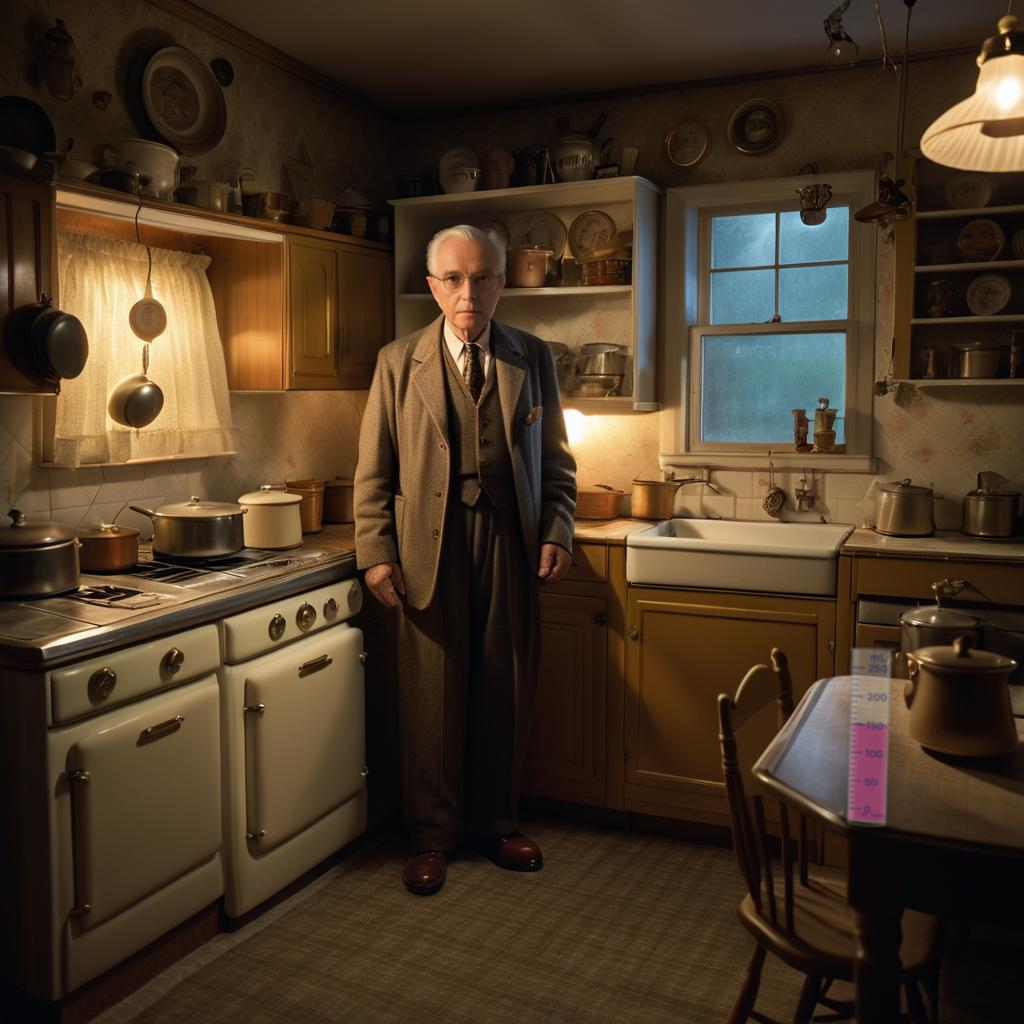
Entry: 150 mL
